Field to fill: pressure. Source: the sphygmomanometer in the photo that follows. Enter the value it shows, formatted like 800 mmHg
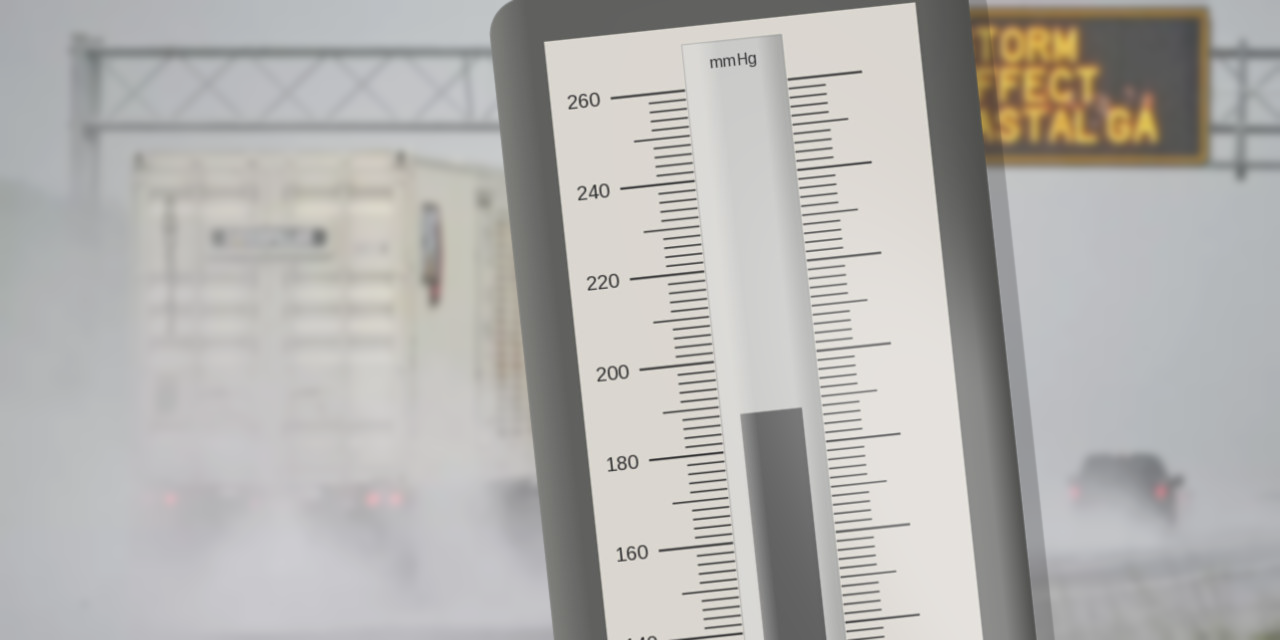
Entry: 188 mmHg
